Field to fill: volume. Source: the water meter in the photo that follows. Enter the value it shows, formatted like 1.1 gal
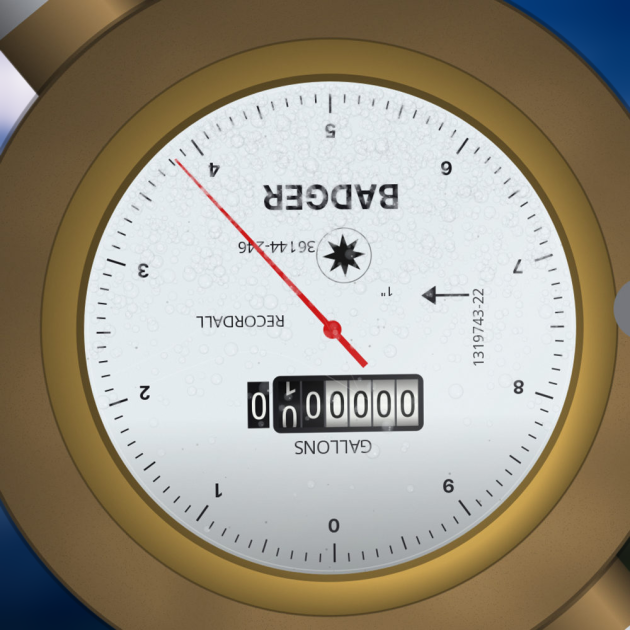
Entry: 3.8 gal
